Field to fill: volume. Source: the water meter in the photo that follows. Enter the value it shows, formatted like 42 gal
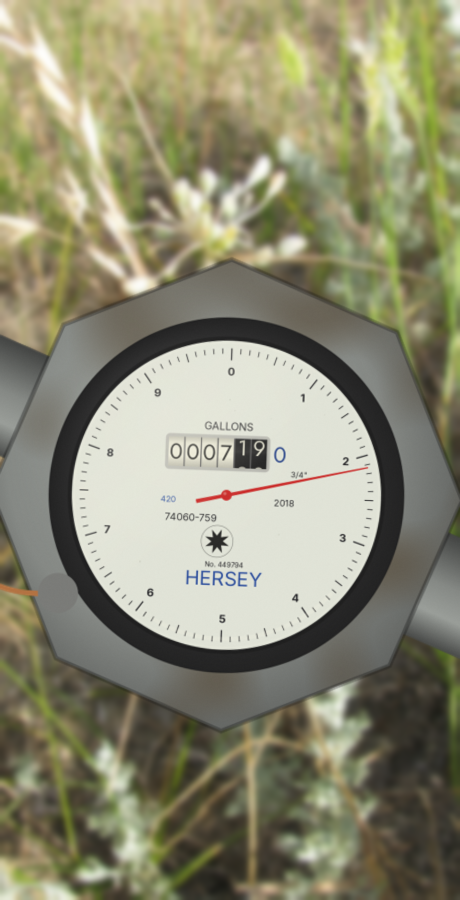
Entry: 7192.1 gal
